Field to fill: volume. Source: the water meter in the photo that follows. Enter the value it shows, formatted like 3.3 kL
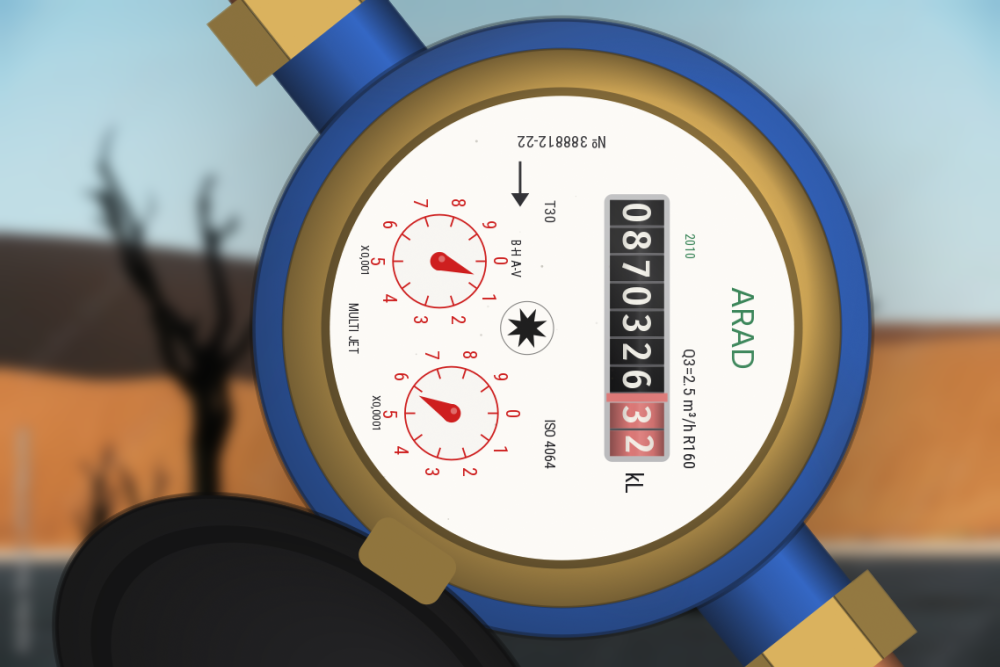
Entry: 870326.3205 kL
